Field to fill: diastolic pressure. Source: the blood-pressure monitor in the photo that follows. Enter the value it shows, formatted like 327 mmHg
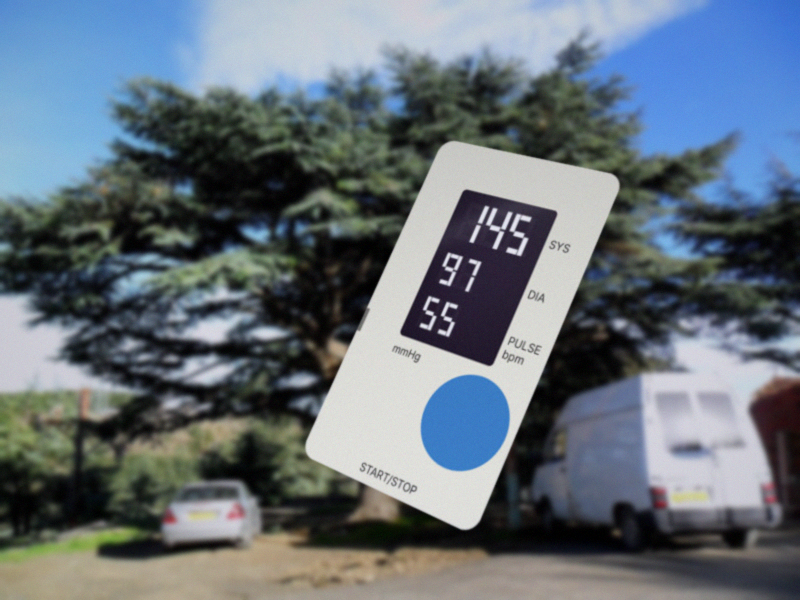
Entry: 97 mmHg
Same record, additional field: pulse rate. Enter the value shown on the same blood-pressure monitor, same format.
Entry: 55 bpm
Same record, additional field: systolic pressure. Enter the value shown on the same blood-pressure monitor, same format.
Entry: 145 mmHg
